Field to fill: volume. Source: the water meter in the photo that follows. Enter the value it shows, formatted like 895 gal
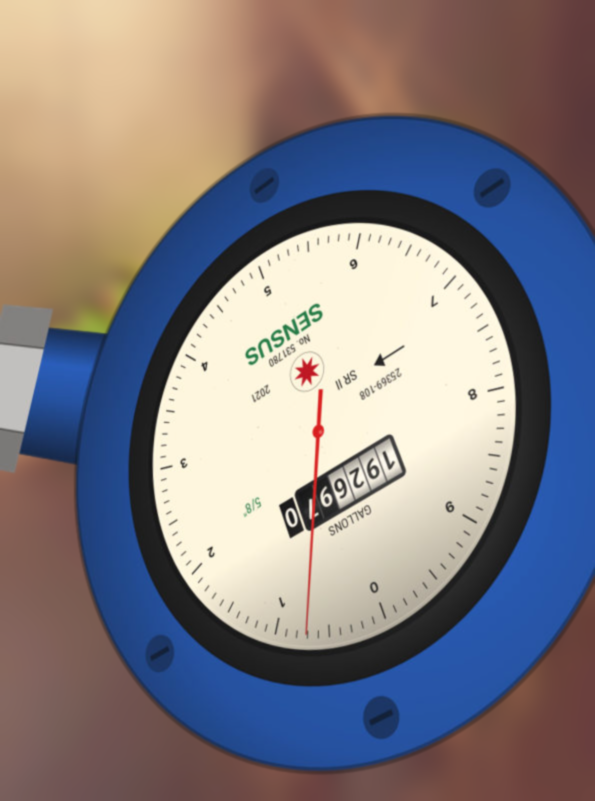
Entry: 1926970.7 gal
